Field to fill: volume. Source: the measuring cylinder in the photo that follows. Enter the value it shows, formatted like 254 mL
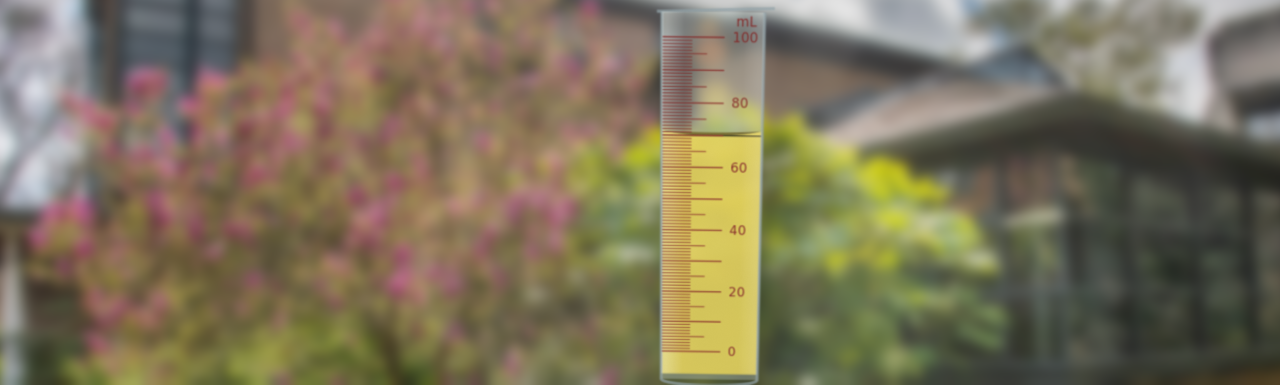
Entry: 70 mL
